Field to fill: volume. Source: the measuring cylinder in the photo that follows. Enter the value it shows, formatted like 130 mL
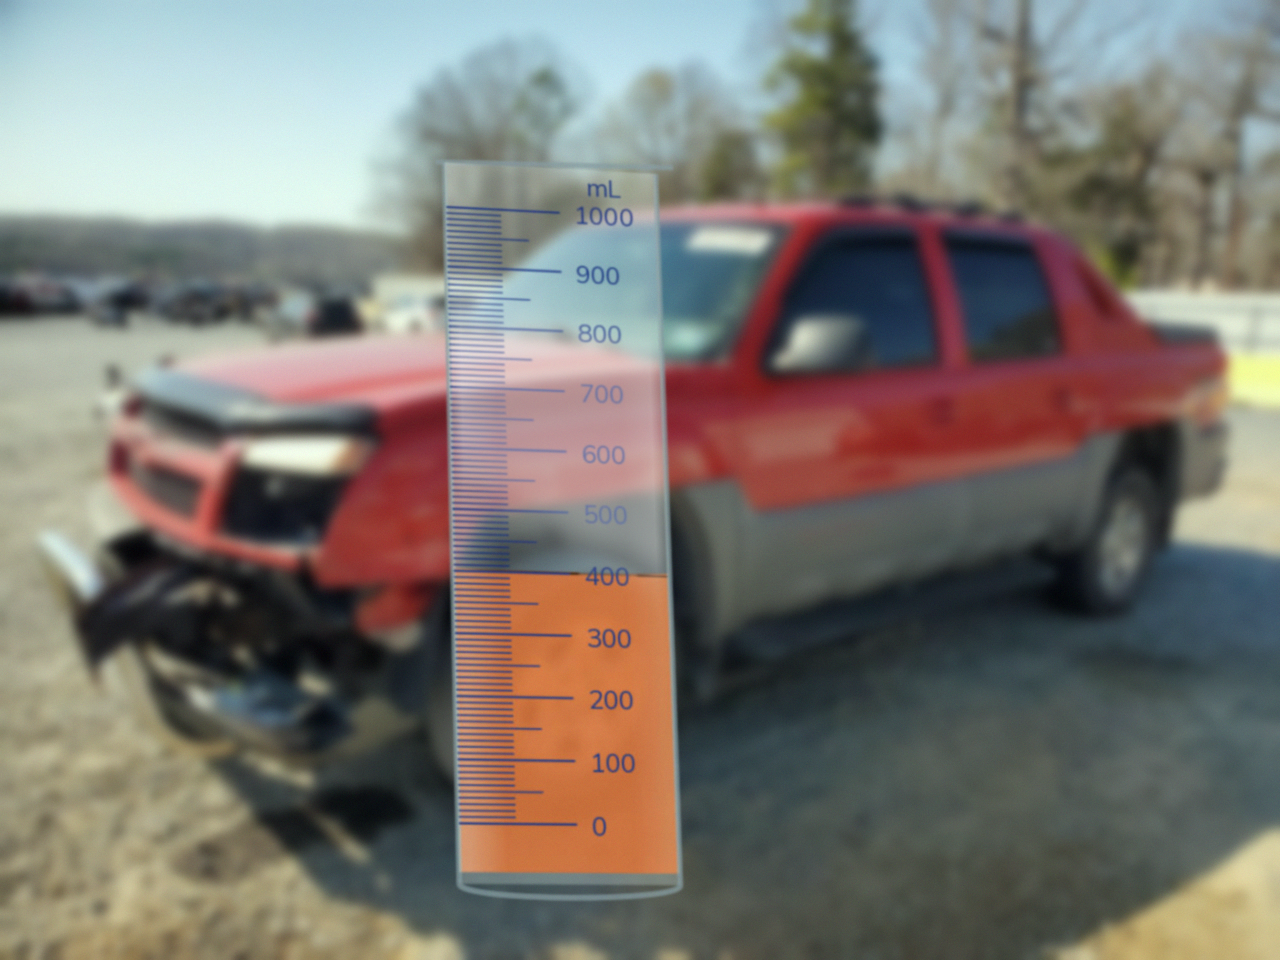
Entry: 400 mL
